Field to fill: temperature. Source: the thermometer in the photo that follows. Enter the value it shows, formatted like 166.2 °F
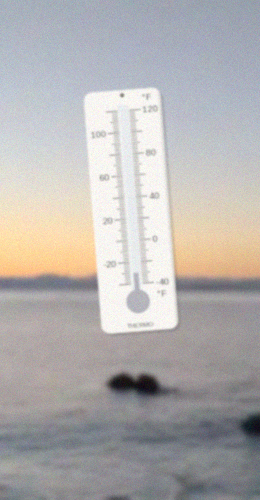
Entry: -30 °F
